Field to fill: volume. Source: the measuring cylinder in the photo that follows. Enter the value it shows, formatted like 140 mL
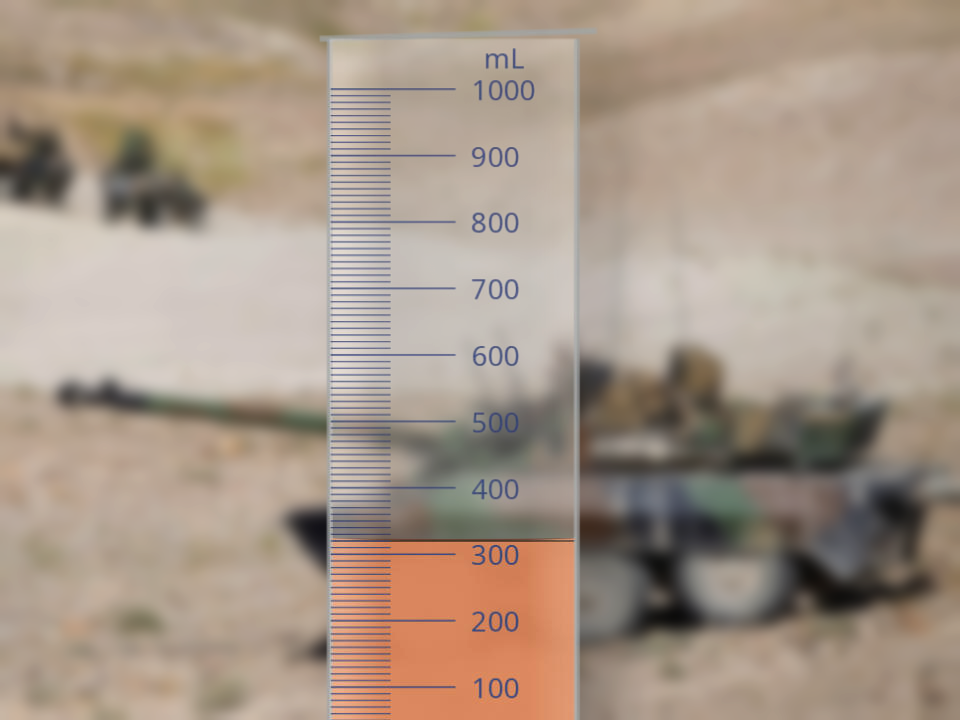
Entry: 320 mL
